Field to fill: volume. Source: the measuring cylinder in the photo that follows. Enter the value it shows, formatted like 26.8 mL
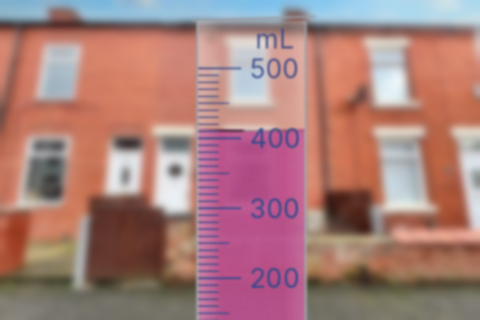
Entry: 410 mL
